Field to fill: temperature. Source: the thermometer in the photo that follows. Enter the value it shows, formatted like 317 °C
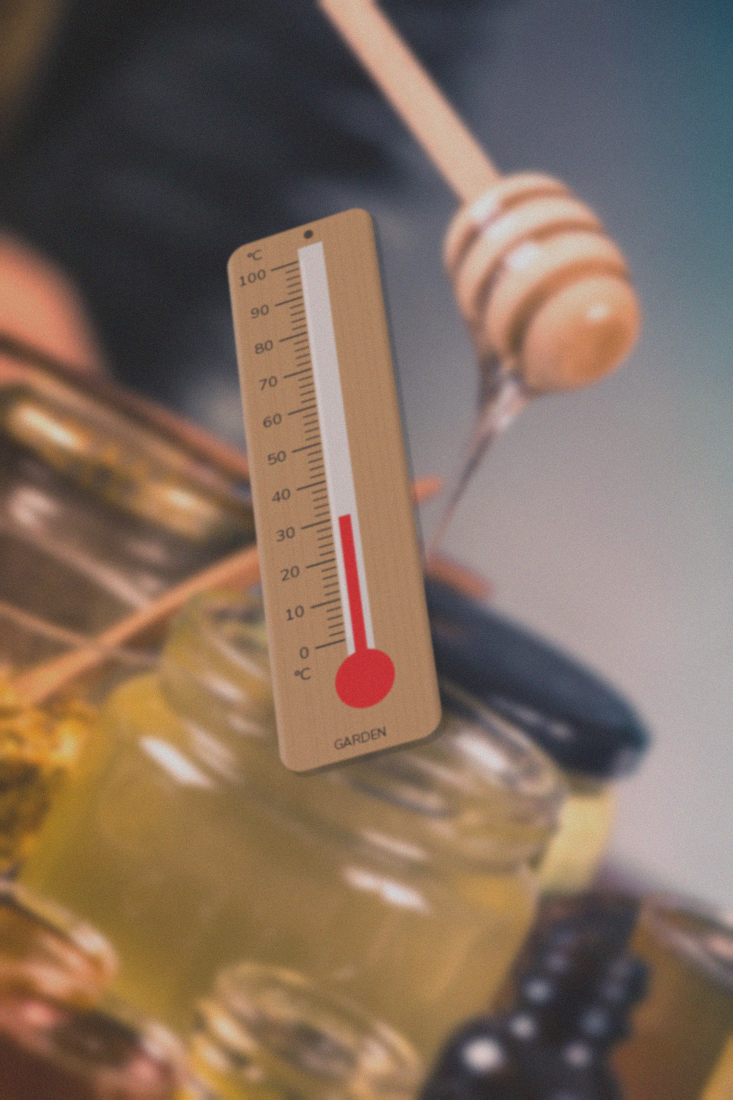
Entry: 30 °C
